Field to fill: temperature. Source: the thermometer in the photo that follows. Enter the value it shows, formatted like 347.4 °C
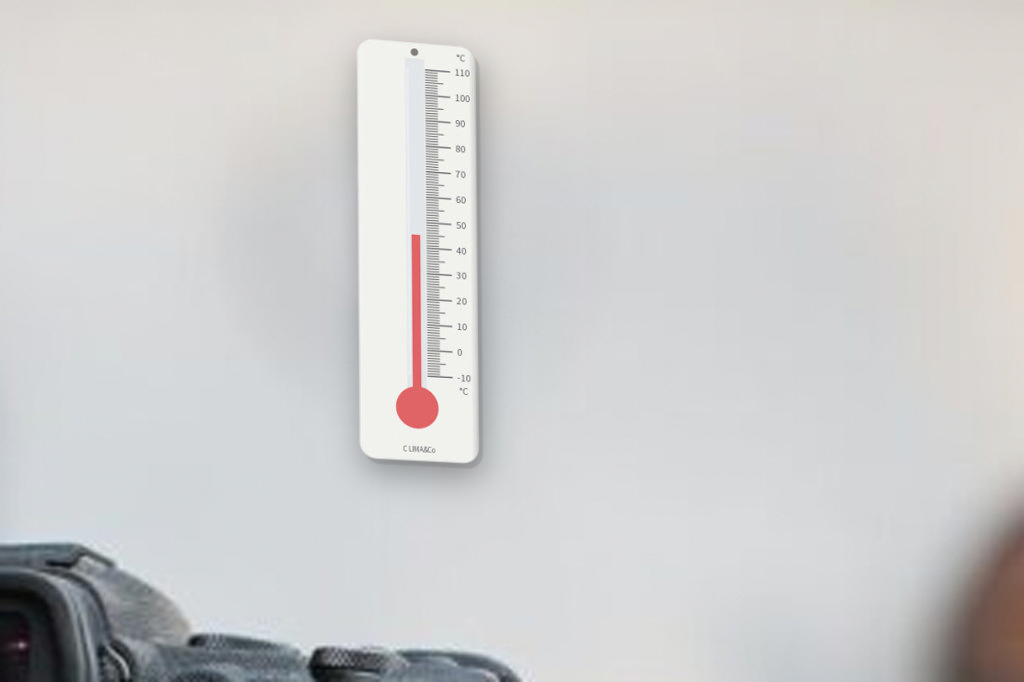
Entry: 45 °C
